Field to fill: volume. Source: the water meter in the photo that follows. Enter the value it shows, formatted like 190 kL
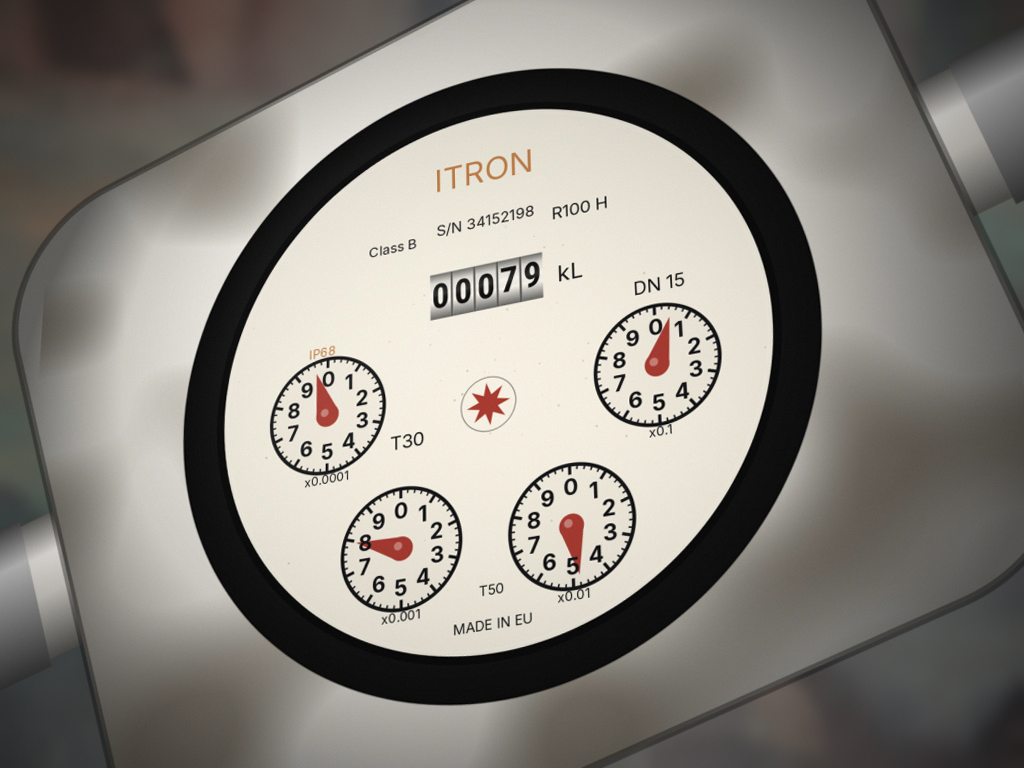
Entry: 79.0479 kL
